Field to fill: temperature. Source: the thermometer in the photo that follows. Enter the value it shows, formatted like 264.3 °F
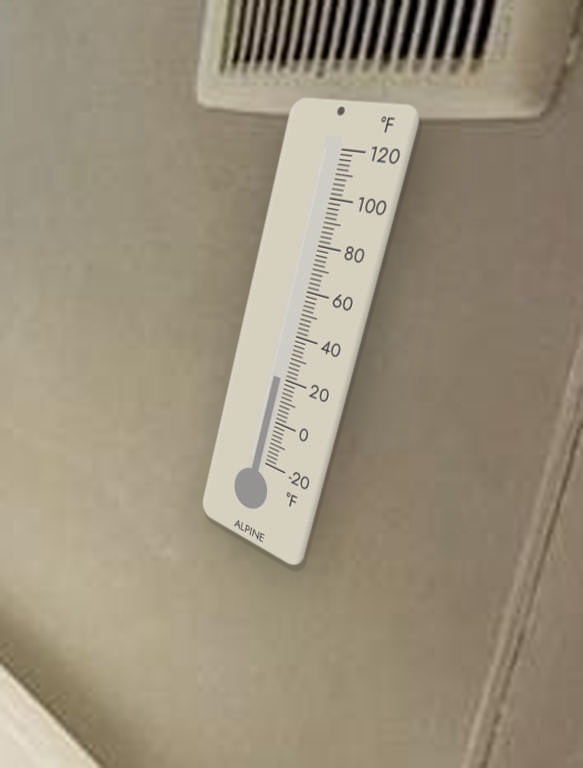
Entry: 20 °F
